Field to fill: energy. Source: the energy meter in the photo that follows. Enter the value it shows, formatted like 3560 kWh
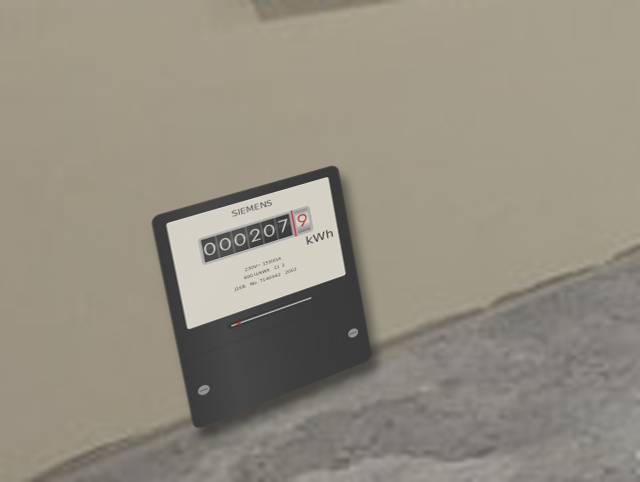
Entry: 207.9 kWh
